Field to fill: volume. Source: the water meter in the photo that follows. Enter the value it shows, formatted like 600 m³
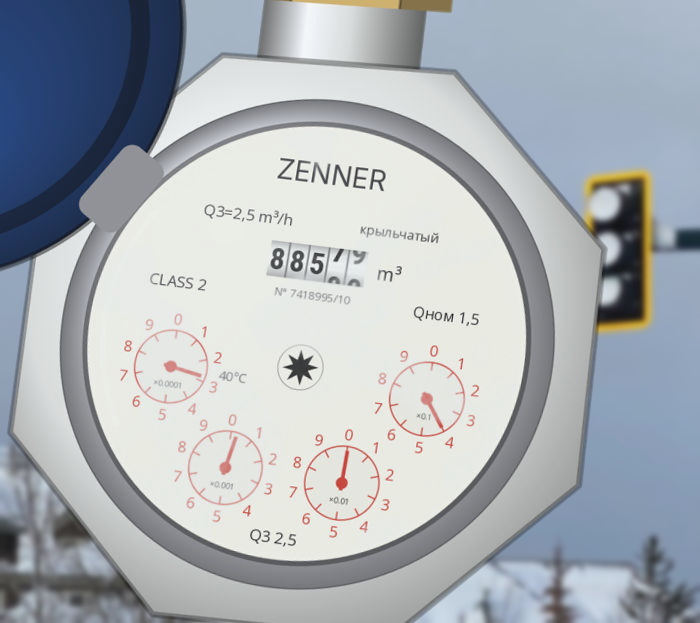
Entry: 88579.4002 m³
